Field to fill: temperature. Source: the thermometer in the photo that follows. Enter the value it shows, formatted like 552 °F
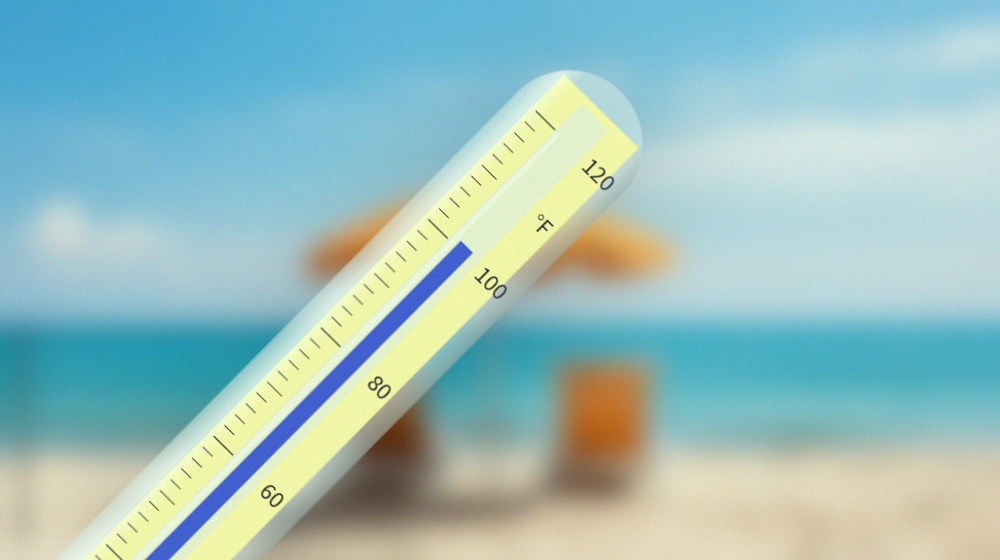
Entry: 101 °F
